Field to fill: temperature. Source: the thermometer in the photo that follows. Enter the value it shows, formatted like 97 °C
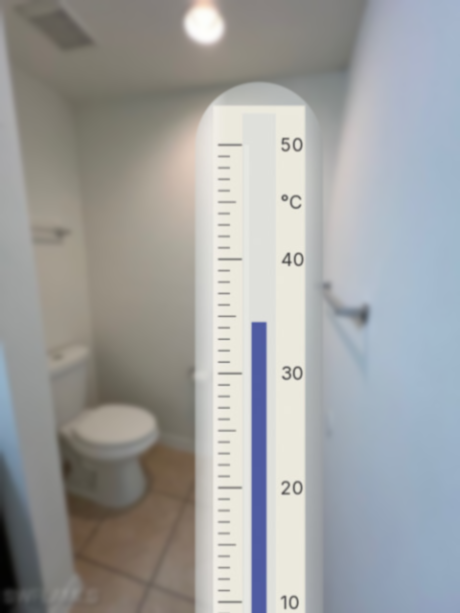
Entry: 34.5 °C
